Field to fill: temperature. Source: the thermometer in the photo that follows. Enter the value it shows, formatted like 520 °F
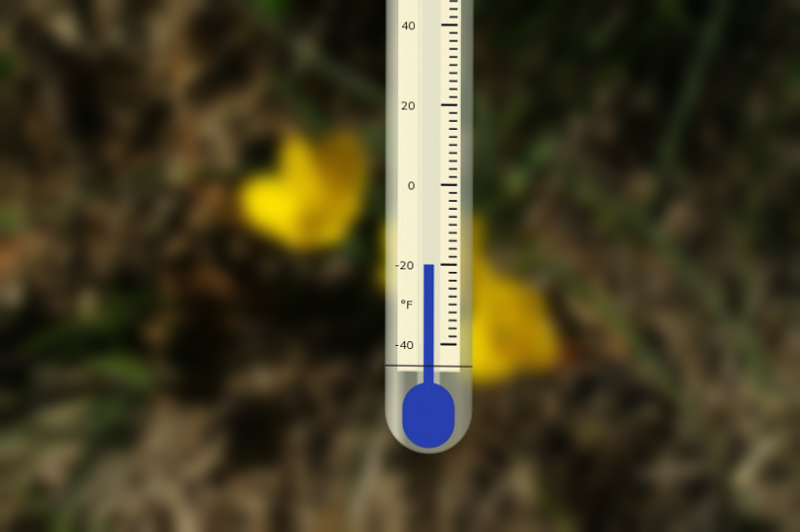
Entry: -20 °F
